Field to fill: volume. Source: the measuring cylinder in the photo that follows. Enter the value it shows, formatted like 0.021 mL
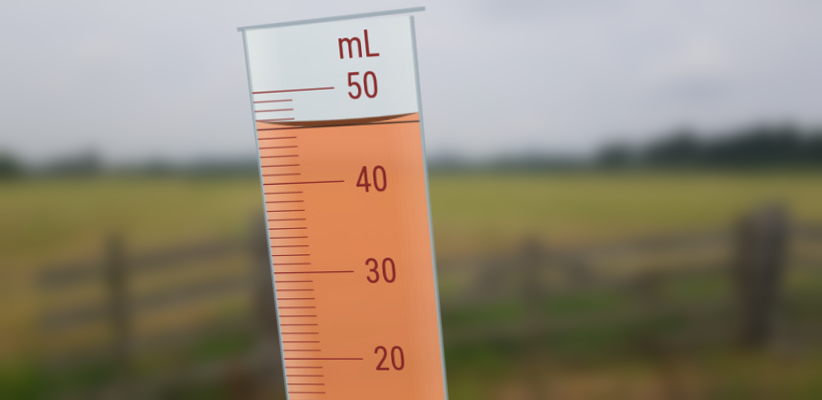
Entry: 46 mL
